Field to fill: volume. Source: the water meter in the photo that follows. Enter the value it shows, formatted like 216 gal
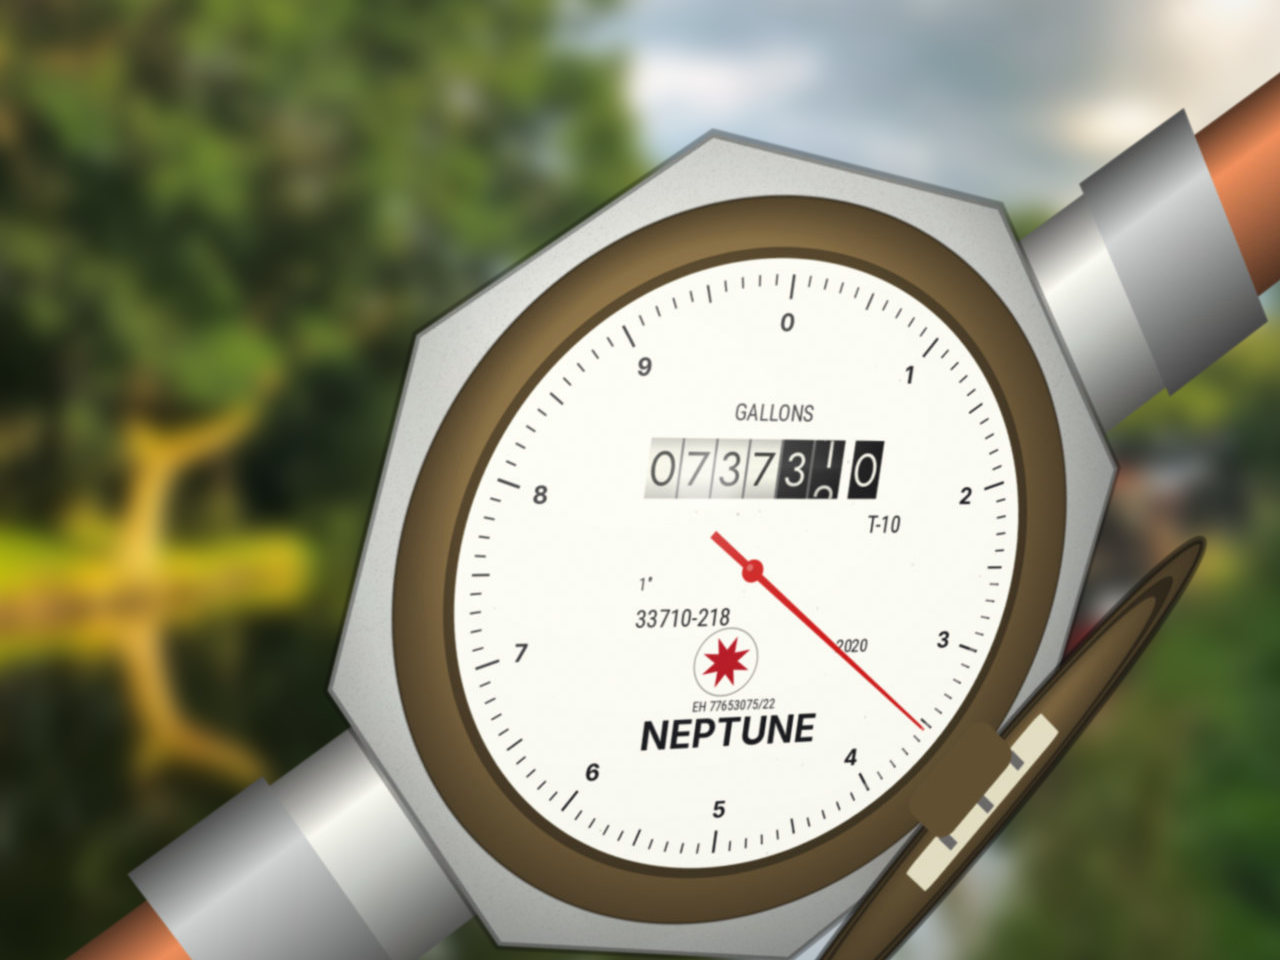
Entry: 737313.5 gal
